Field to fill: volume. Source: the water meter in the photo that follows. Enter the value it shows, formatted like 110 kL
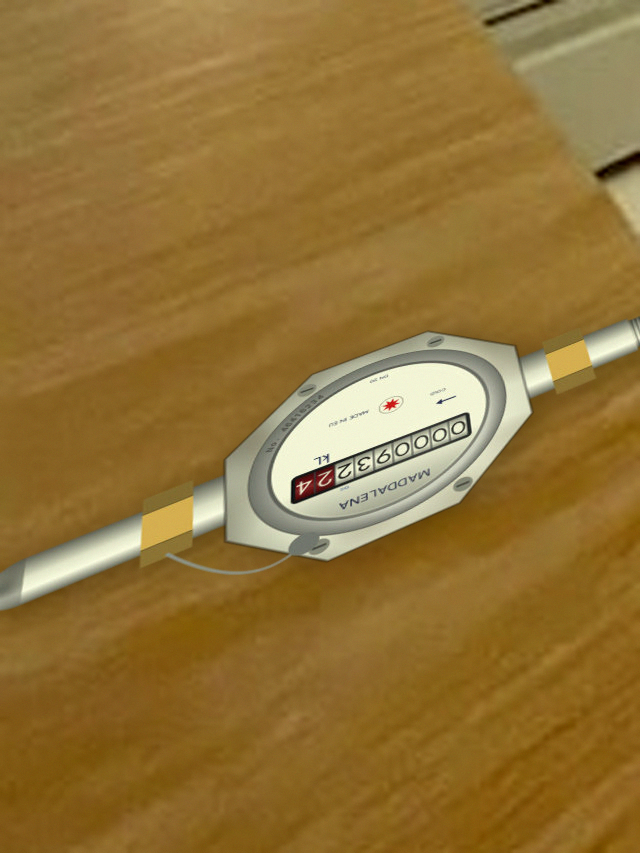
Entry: 932.24 kL
